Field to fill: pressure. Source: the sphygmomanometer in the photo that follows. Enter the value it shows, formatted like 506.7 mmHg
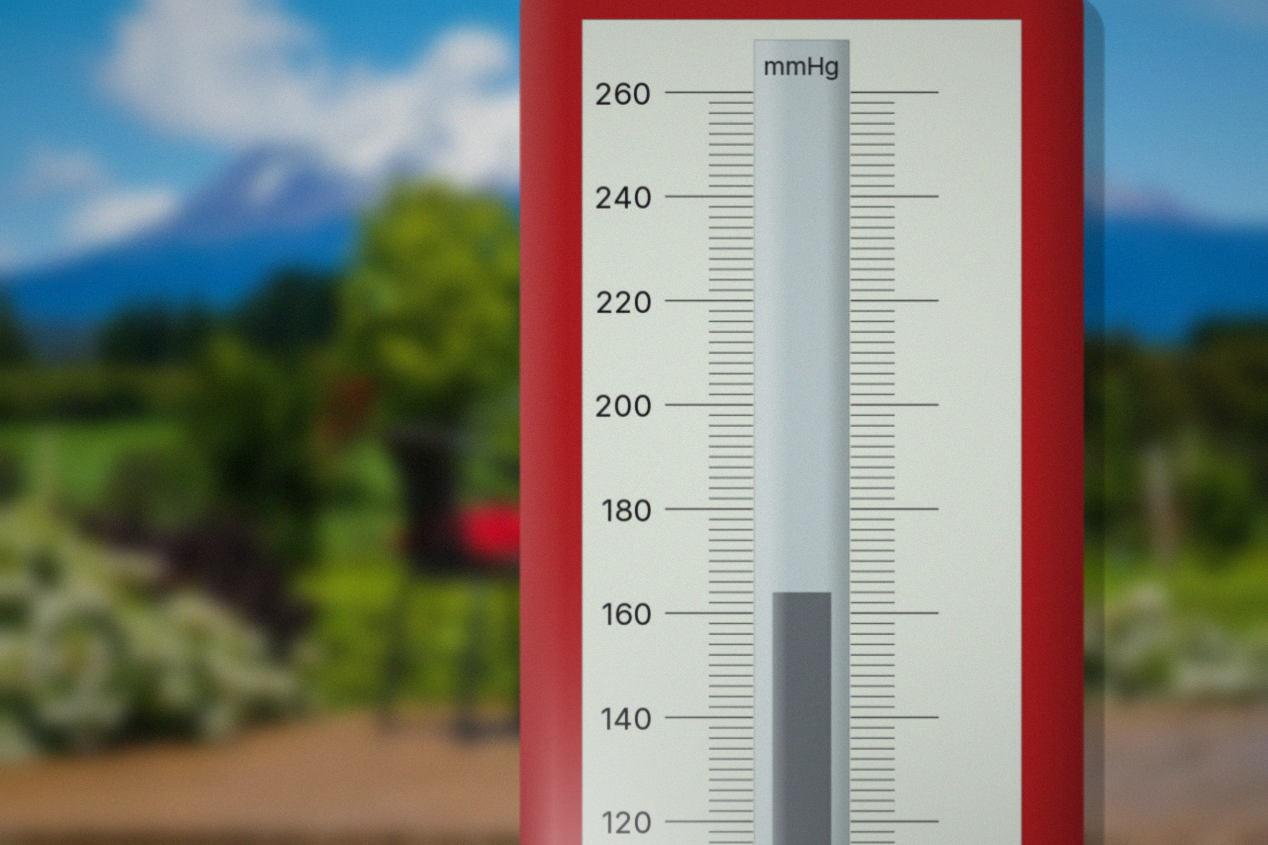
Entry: 164 mmHg
